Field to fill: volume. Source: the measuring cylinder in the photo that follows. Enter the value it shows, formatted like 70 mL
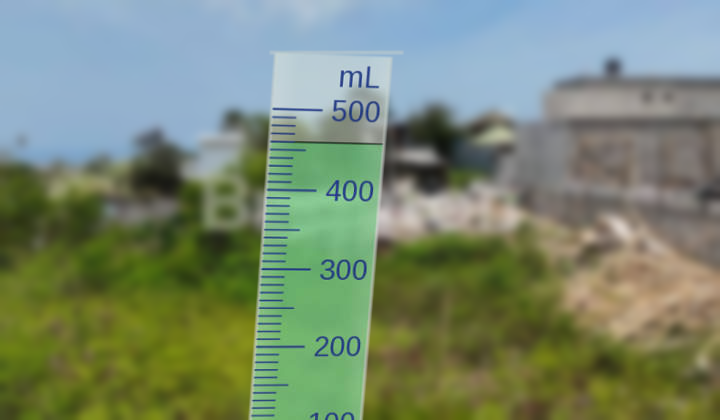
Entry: 460 mL
